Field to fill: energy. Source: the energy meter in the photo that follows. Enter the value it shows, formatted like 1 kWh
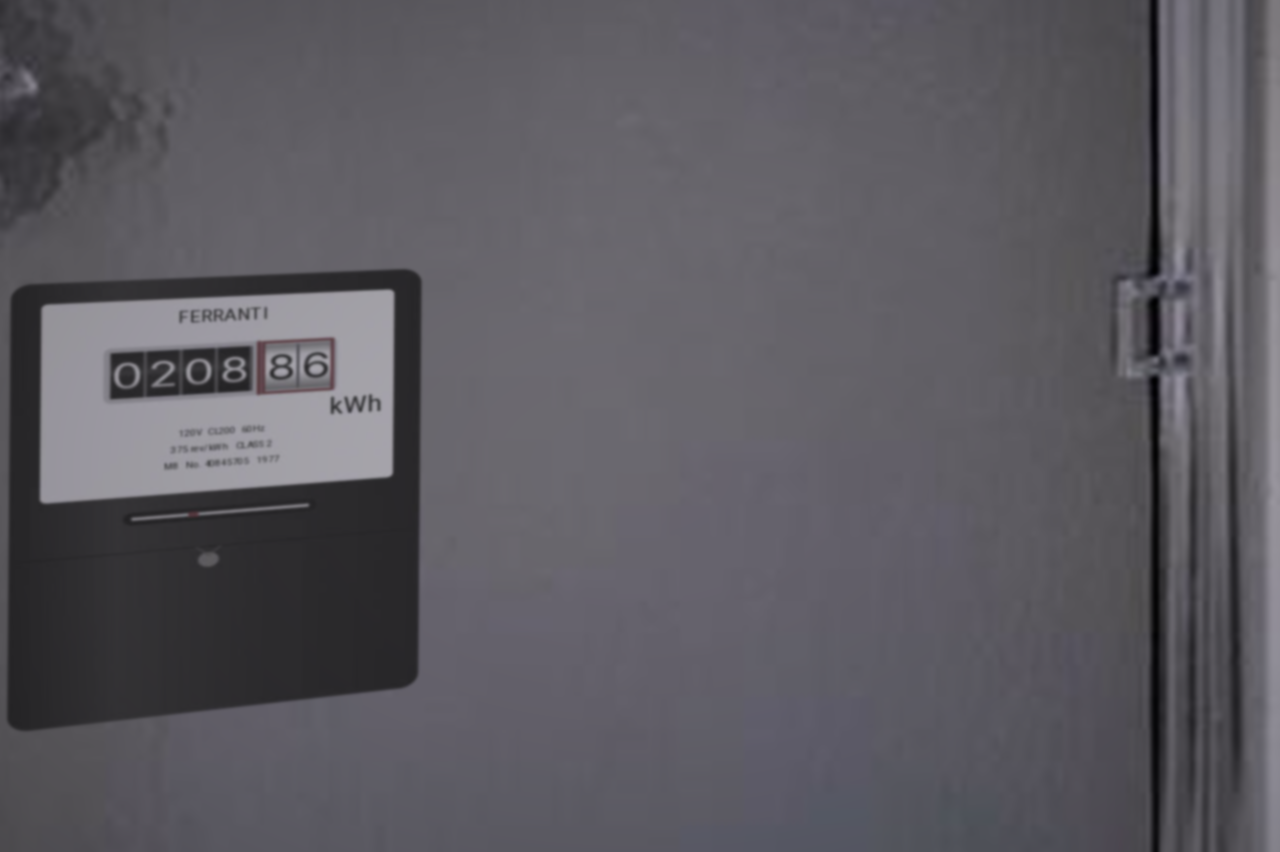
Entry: 208.86 kWh
